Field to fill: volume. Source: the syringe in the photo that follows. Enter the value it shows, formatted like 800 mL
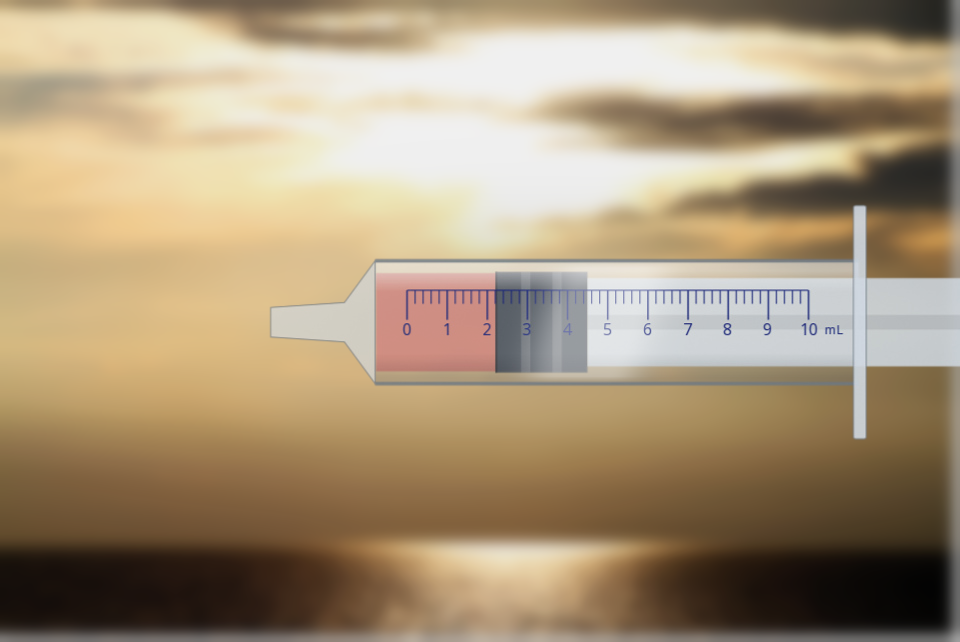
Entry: 2.2 mL
